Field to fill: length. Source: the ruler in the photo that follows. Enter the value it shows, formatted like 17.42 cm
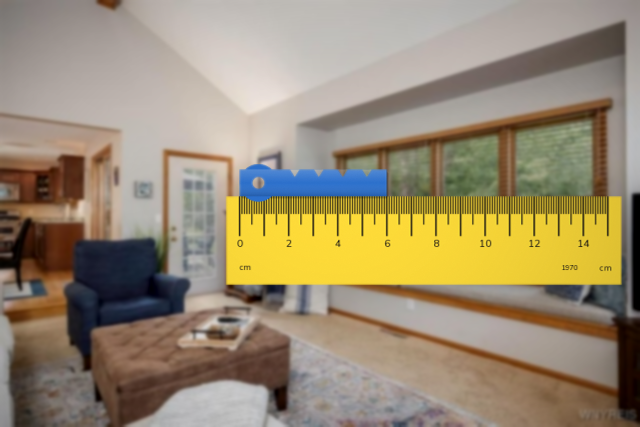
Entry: 6 cm
